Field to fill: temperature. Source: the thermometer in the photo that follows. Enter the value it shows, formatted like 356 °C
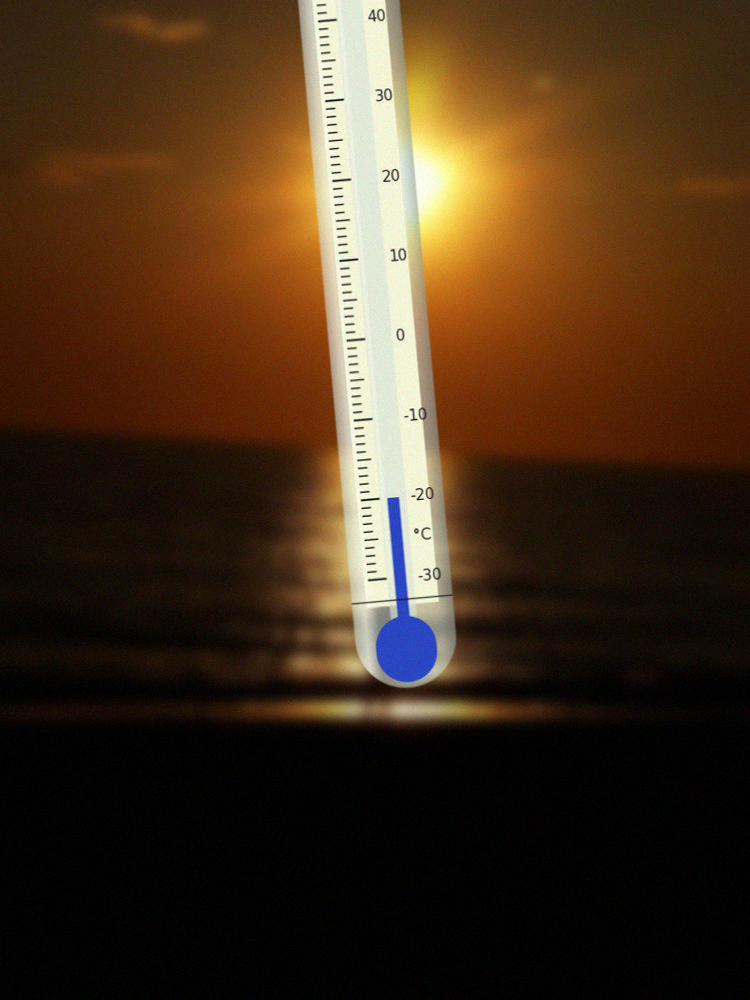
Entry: -20 °C
